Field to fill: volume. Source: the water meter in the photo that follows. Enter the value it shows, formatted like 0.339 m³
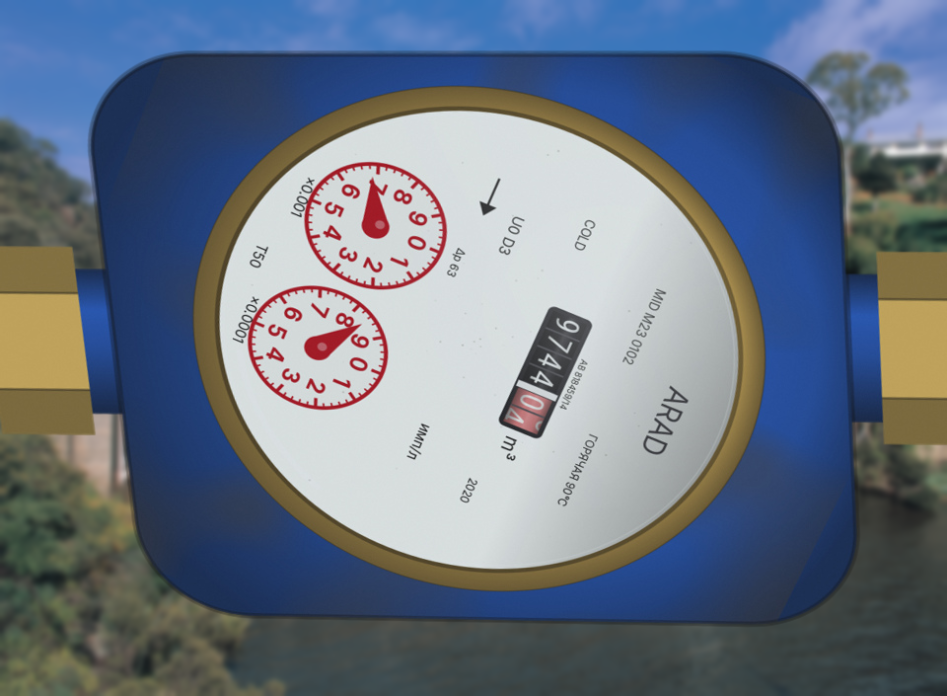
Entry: 9744.0368 m³
